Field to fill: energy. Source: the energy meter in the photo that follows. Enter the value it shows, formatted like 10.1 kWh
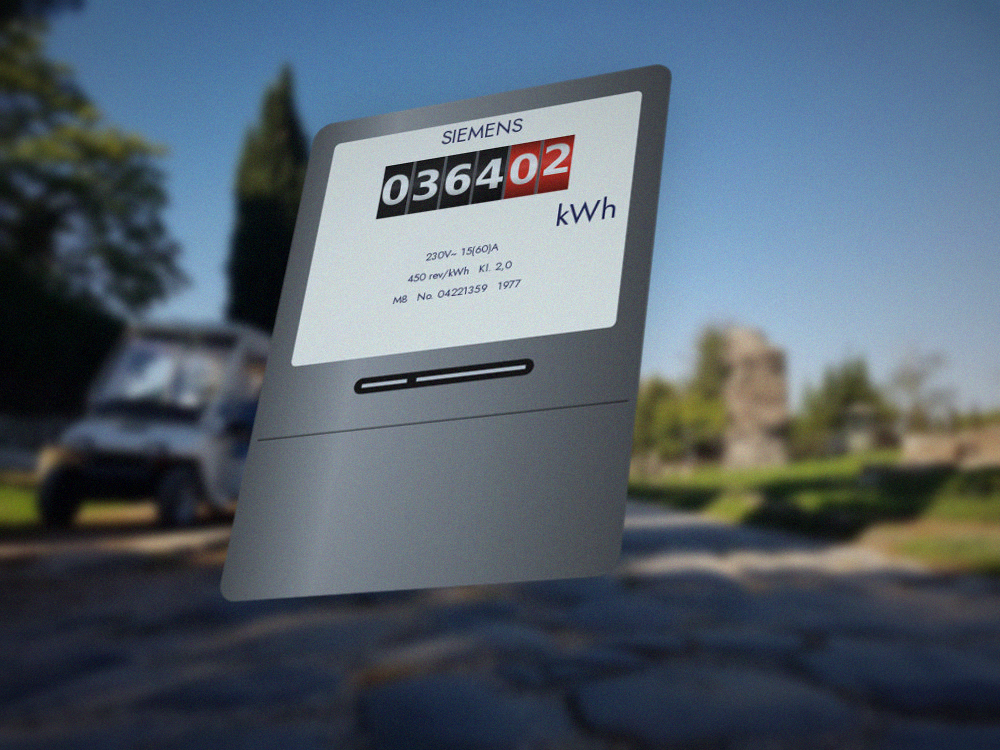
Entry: 364.02 kWh
